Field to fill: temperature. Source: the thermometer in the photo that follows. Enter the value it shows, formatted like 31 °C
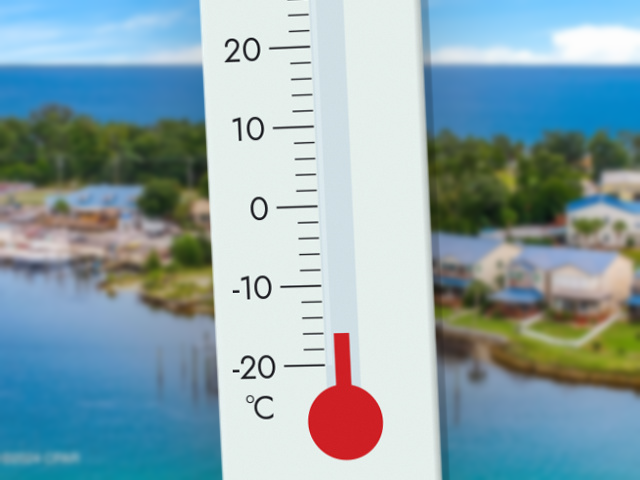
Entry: -16 °C
